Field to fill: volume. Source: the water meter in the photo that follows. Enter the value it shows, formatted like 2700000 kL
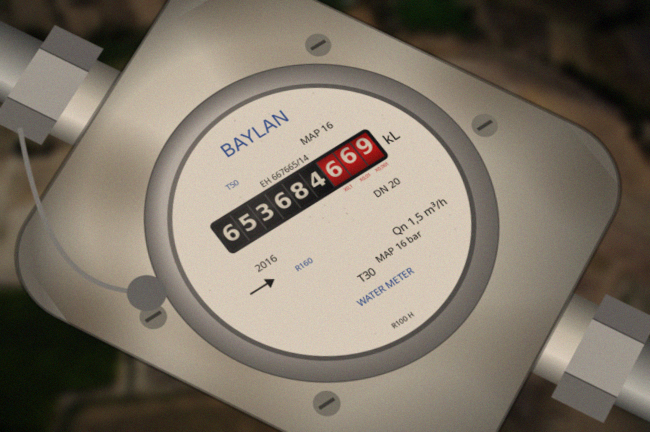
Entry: 653684.669 kL
